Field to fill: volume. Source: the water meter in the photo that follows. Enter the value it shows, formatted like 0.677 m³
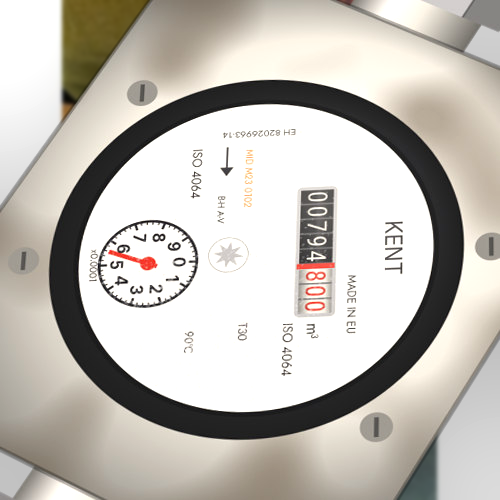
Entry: 794.8005 m³
